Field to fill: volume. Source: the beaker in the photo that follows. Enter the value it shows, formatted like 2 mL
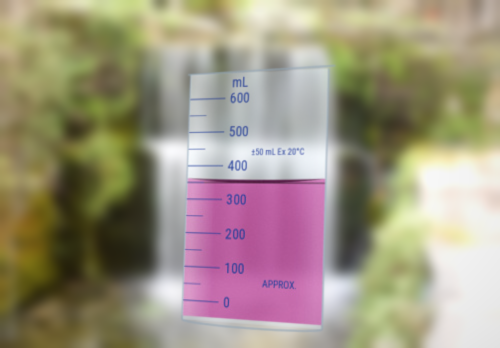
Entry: 350 mL
